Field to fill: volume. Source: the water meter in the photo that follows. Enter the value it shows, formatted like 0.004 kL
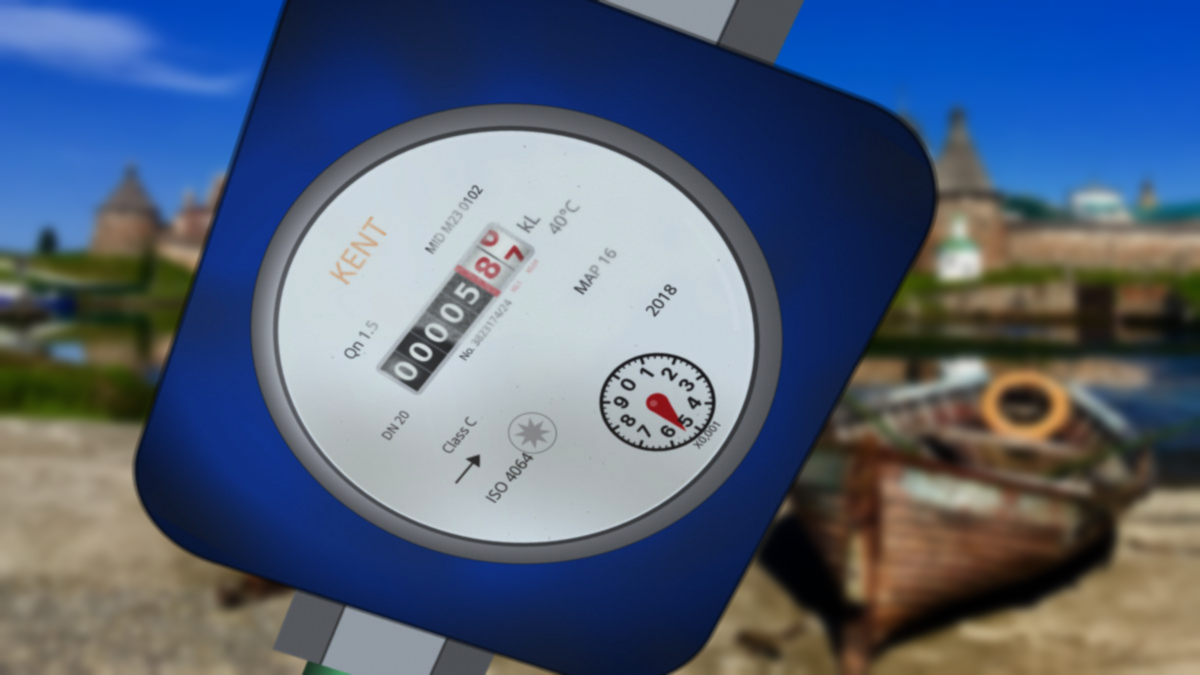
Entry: 5.865 kL
